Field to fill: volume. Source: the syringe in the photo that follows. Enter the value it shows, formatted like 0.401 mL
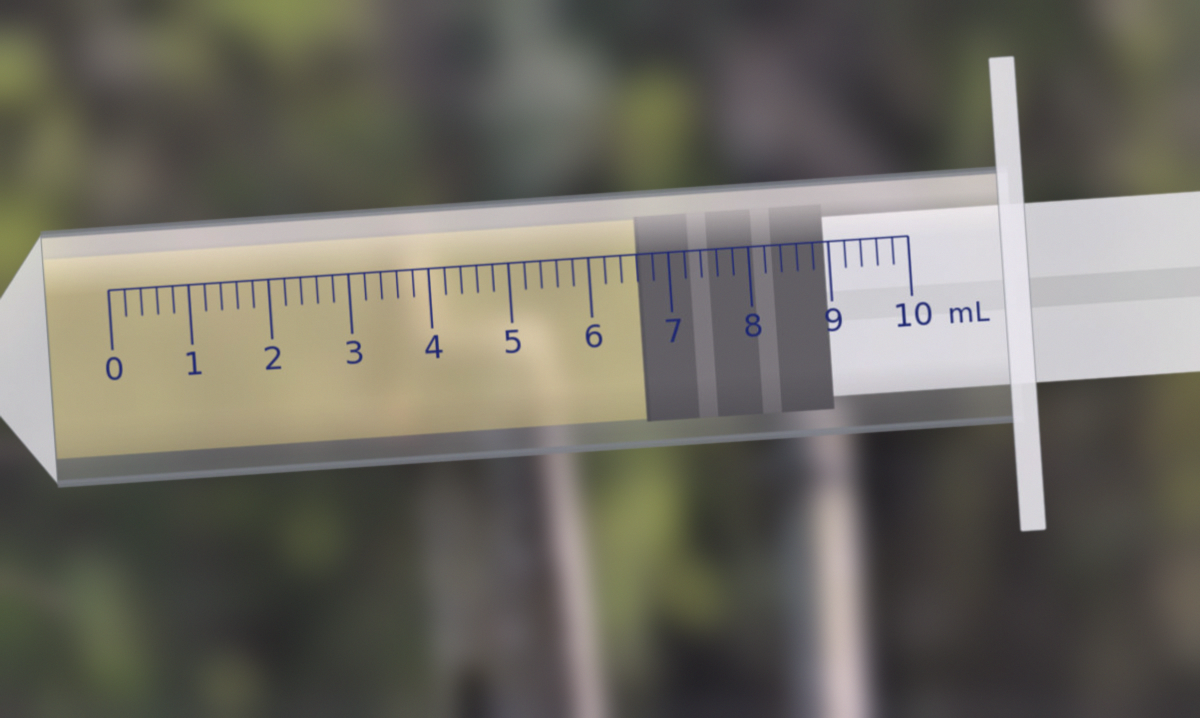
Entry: 6.6 mL
